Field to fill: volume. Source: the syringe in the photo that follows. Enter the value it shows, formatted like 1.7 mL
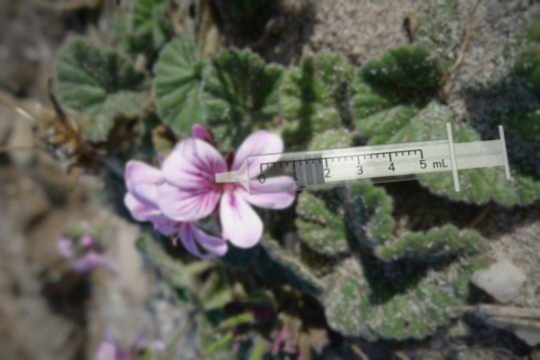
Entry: 1 mL
